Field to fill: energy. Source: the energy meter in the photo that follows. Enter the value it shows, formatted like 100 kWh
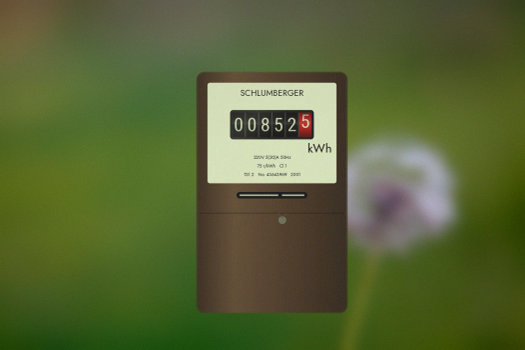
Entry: 852.5 kWh
